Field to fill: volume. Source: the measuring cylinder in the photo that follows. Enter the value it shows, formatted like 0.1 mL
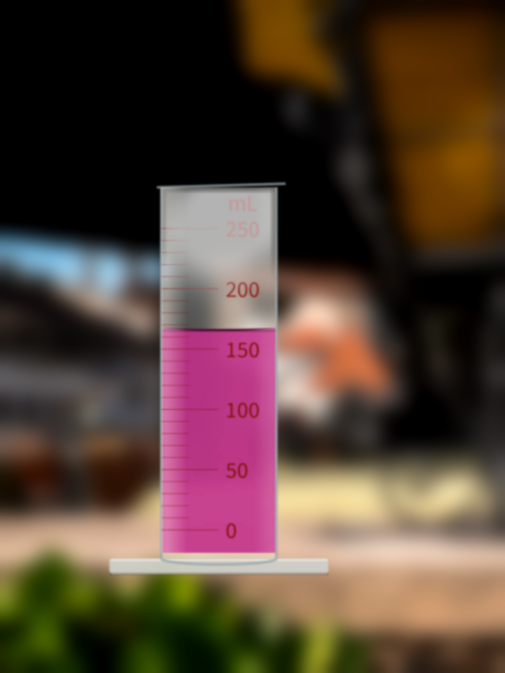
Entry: 165 mL
